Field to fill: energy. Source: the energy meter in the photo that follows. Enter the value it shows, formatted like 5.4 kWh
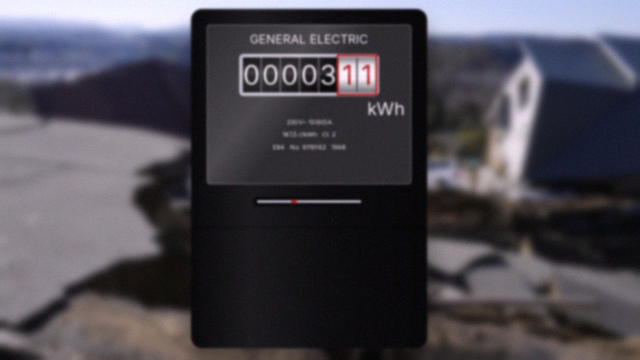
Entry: 3.11 kWh
